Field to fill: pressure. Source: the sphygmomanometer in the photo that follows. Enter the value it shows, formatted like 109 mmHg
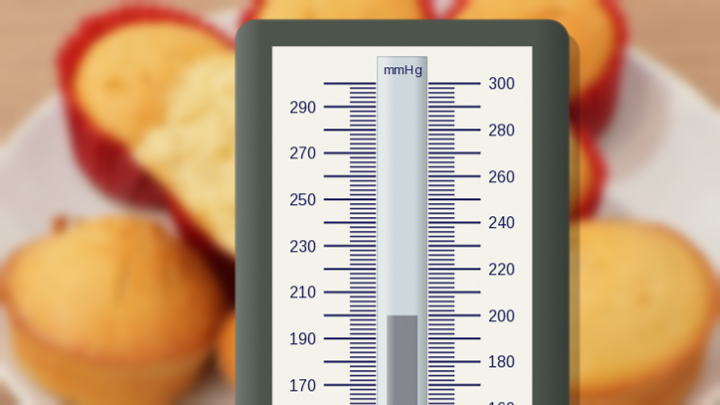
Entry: 200 mmHg
